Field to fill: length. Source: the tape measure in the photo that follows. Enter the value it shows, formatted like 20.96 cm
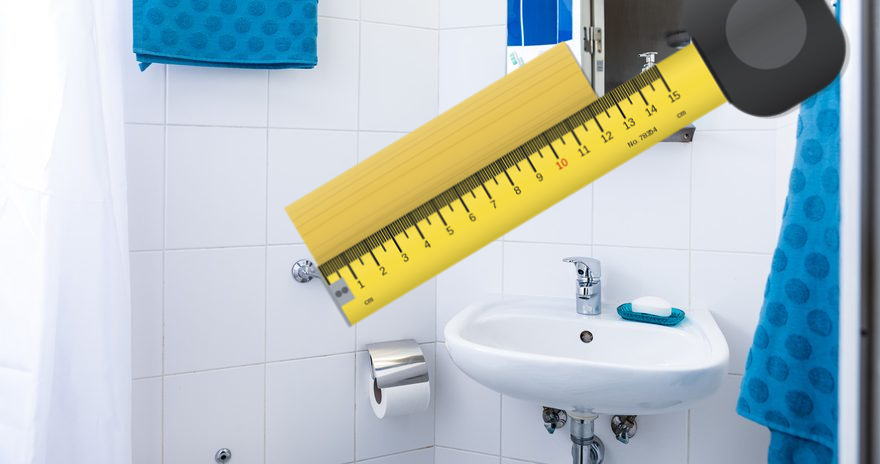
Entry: 12.5 cm
